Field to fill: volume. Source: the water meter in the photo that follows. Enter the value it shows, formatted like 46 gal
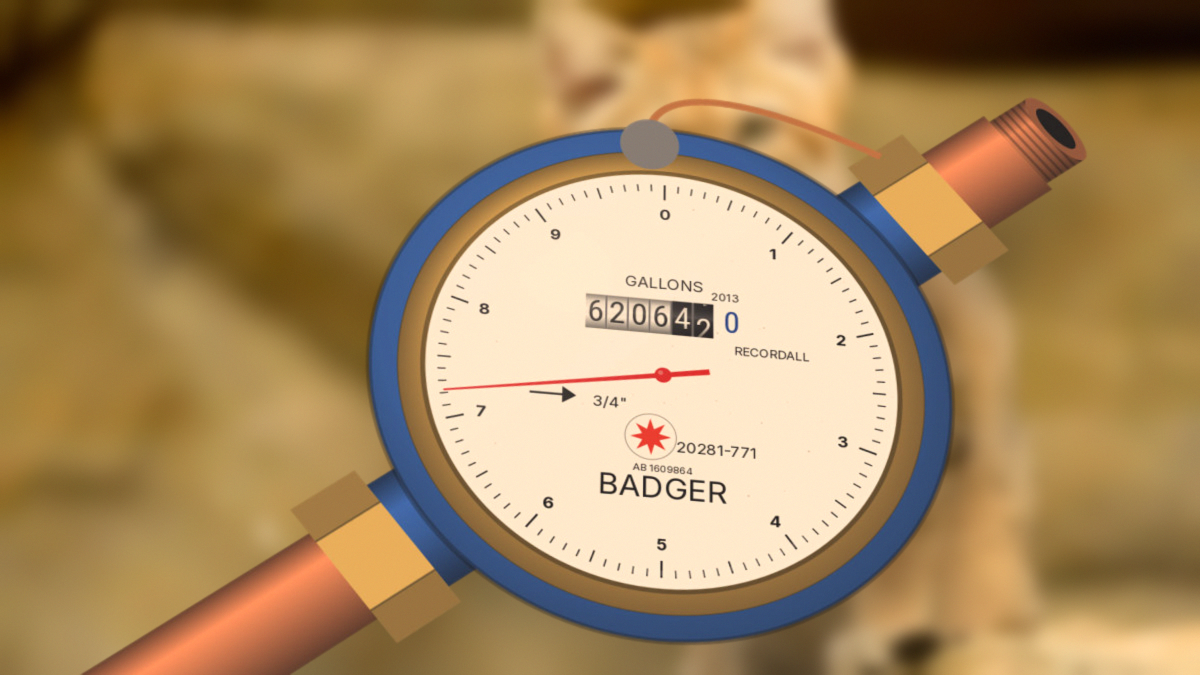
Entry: 6206417.2 gal
